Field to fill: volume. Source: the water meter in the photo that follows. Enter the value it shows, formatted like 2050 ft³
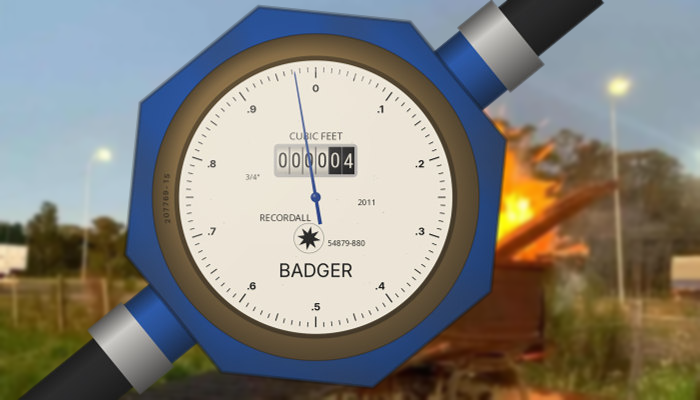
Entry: 3.97 ft³
